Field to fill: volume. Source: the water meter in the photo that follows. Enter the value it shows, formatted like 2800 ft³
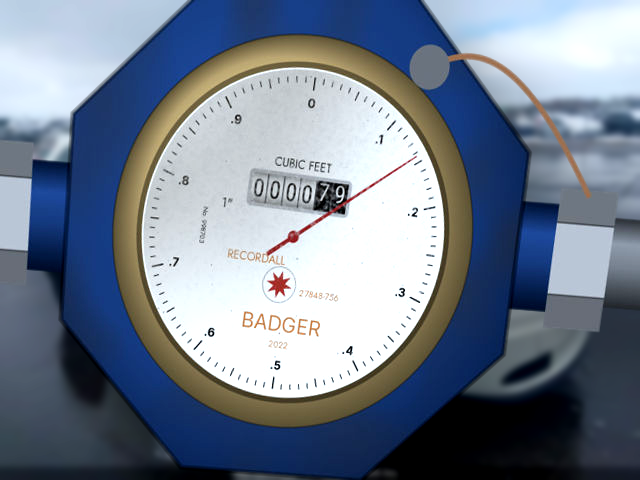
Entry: 79.14 ft³
